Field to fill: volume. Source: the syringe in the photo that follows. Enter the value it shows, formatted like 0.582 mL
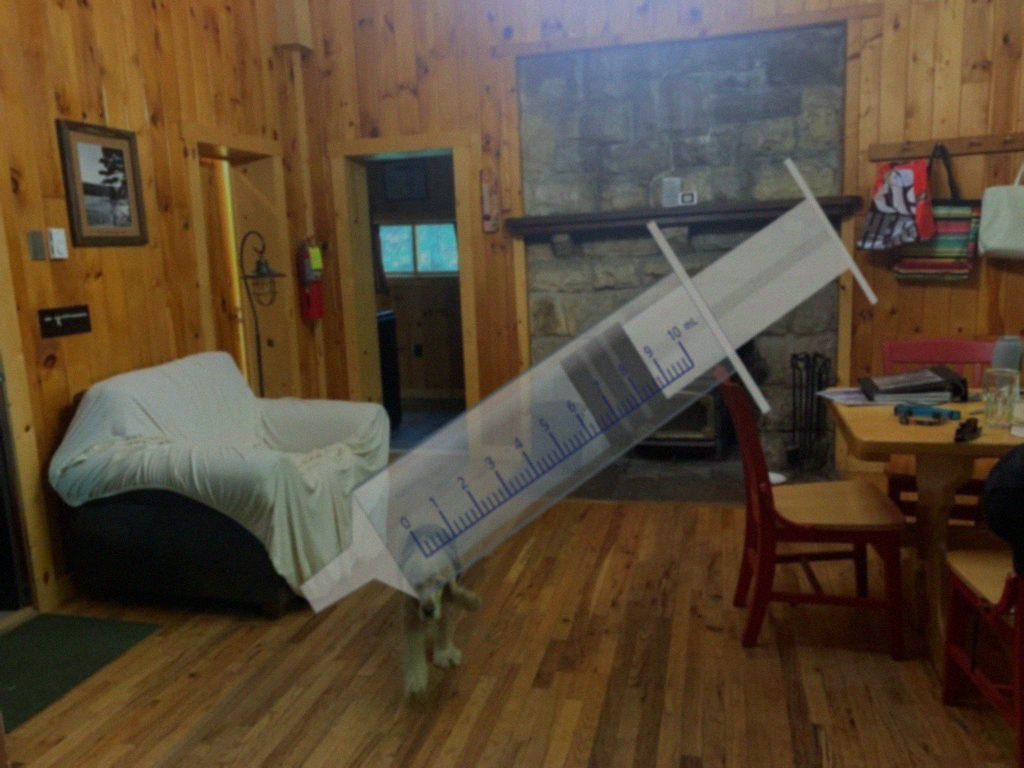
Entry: 6.4 mL
